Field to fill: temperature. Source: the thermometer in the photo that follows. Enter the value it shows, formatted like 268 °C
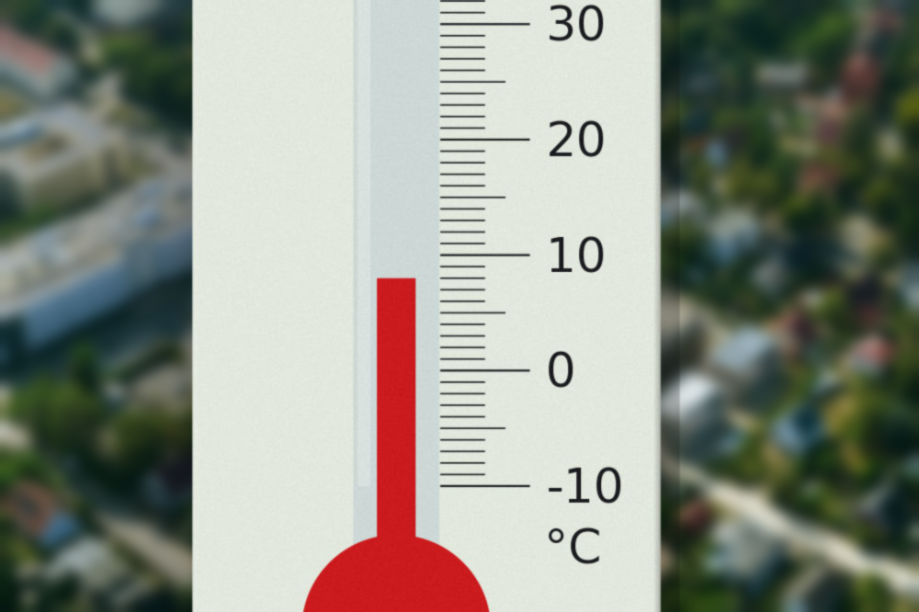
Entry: 8 °C
